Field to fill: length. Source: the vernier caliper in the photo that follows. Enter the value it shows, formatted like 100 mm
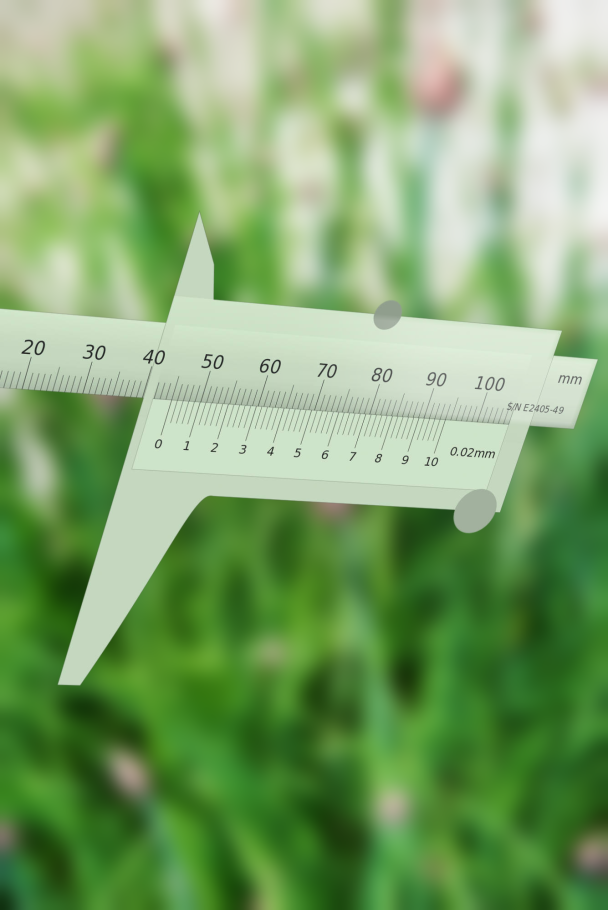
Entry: 45.0 mm
